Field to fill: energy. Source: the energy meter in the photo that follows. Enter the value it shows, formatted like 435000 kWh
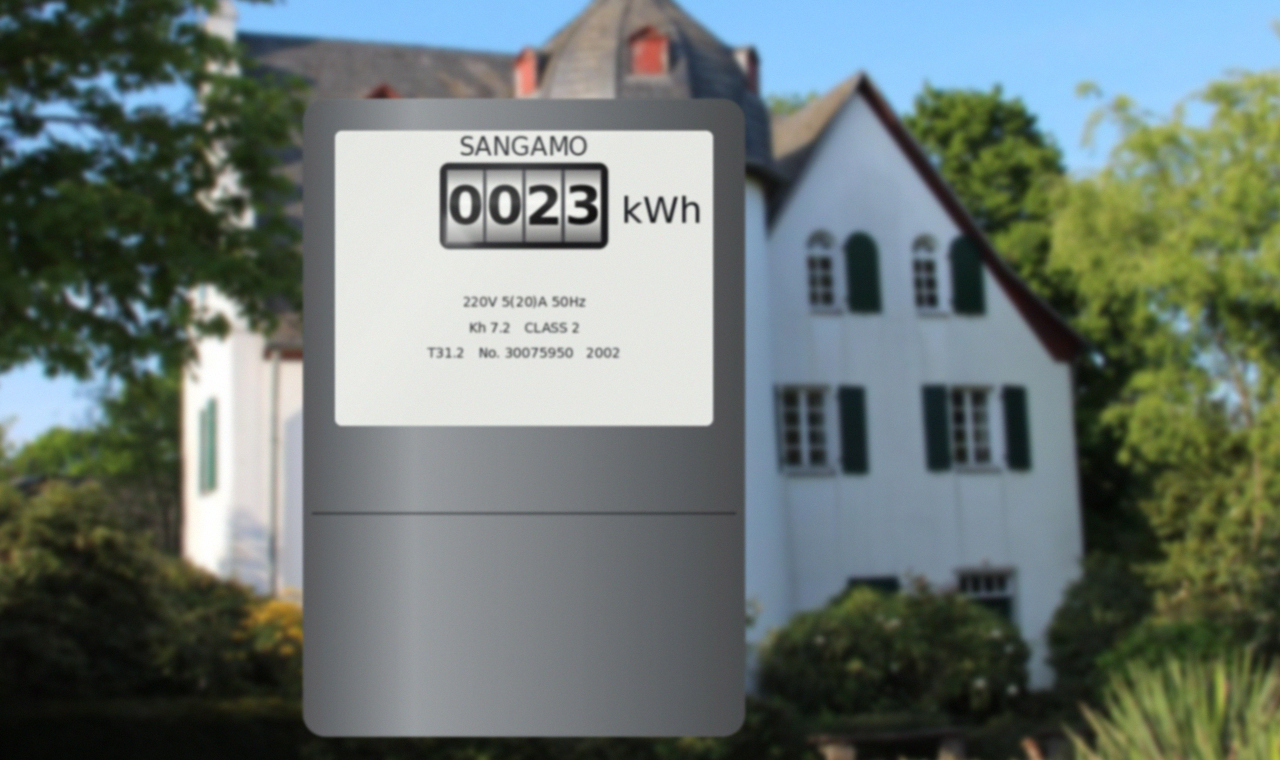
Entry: 23 kWh
